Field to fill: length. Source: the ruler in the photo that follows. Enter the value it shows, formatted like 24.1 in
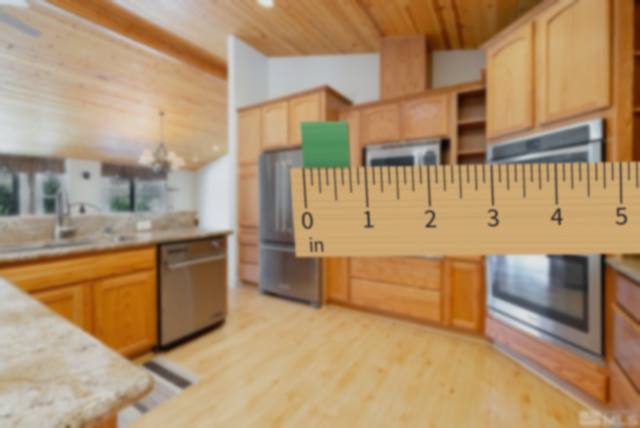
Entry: 0.75 in
